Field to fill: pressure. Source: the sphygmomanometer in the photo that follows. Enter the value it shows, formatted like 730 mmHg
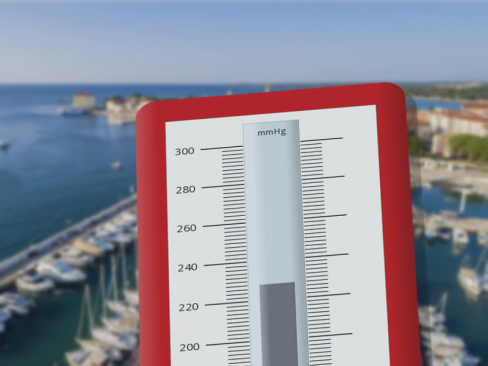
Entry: 228 mmHg
